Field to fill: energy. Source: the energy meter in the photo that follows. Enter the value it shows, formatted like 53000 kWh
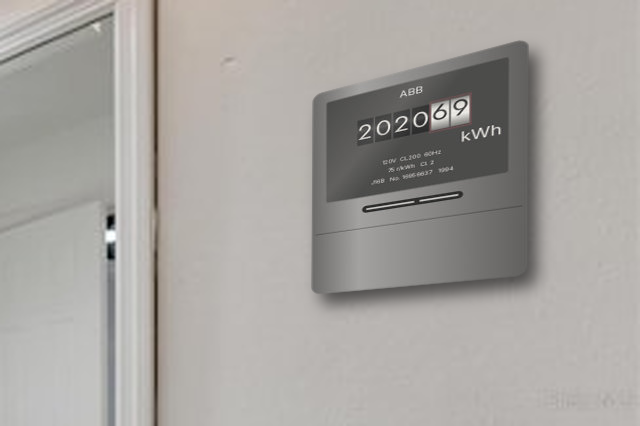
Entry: 2020.69 kWh
